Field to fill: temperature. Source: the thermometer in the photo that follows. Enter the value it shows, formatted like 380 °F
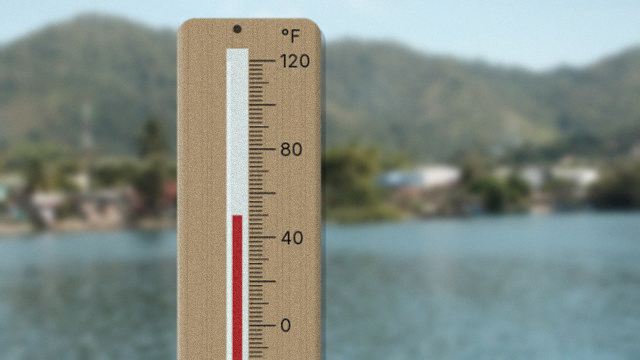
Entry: 50 °F
